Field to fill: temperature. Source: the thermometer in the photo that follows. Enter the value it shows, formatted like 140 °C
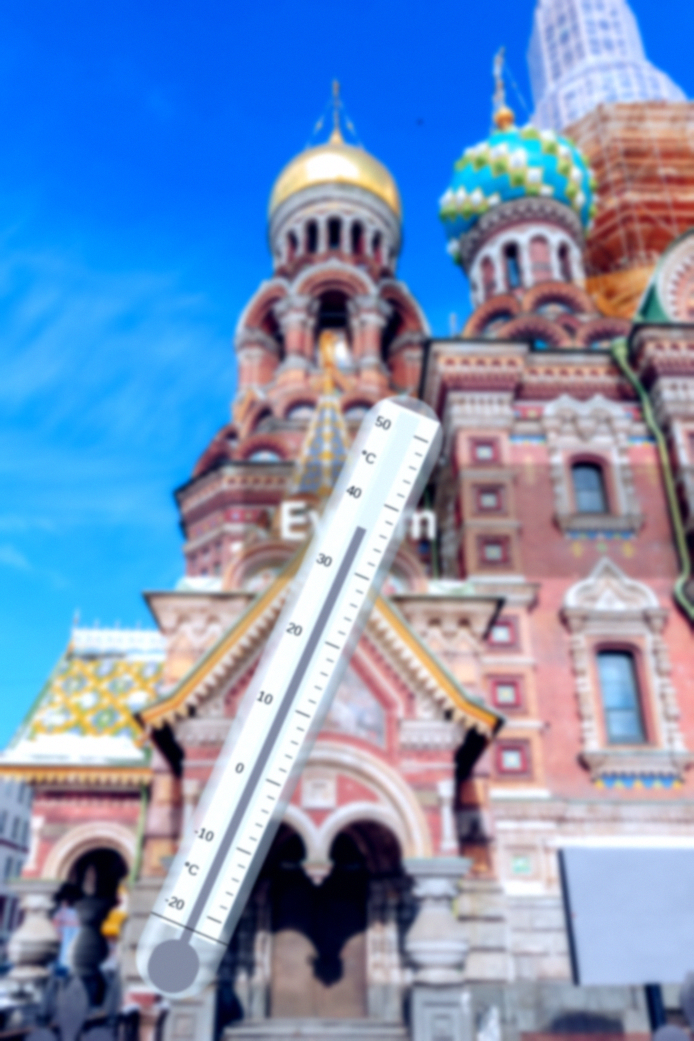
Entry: 36 °C
